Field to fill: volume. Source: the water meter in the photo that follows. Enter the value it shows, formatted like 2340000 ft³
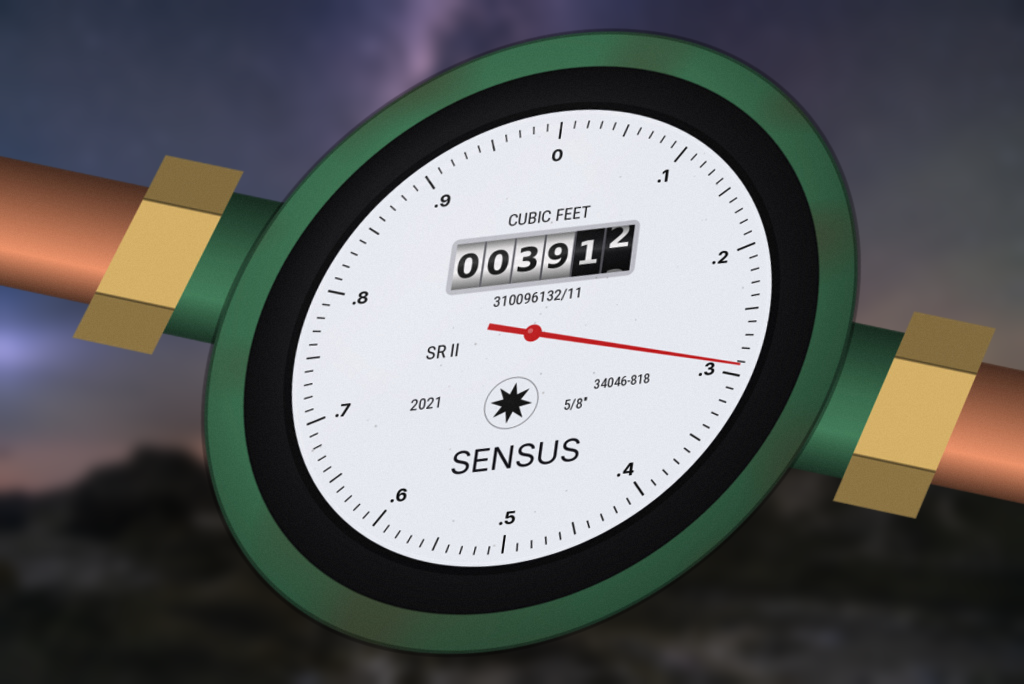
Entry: 3912.29 ft³
